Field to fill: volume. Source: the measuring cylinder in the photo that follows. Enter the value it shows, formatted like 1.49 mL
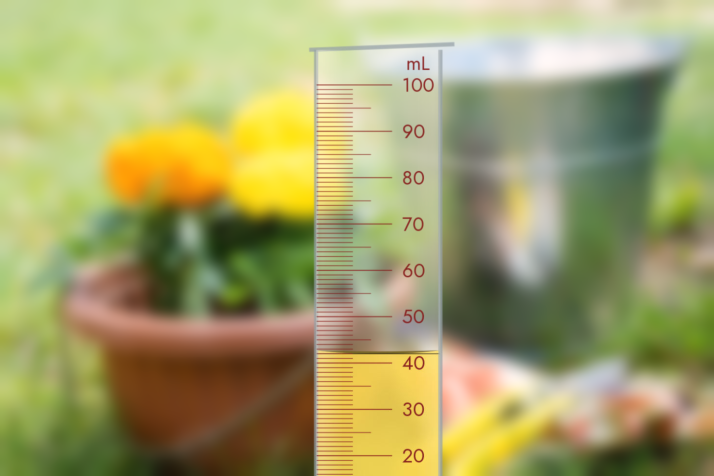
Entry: 42 mL
